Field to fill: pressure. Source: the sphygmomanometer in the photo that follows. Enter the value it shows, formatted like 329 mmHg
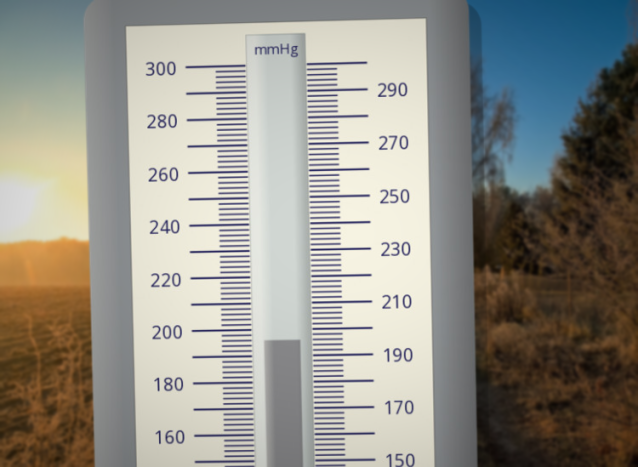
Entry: 196 mmHg
